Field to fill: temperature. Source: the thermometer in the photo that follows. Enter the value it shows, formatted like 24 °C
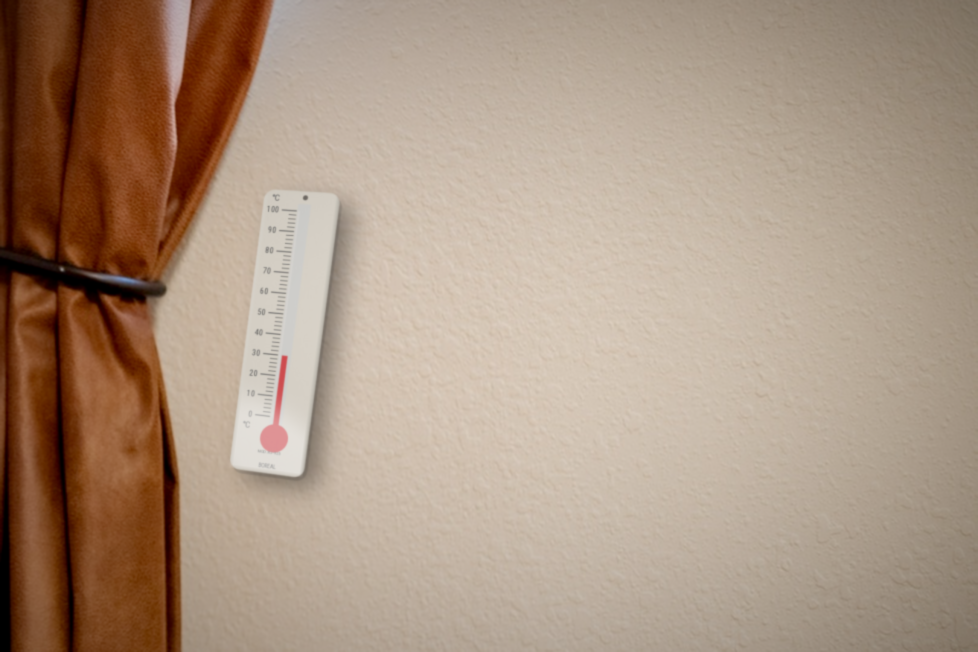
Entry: 30 °C
